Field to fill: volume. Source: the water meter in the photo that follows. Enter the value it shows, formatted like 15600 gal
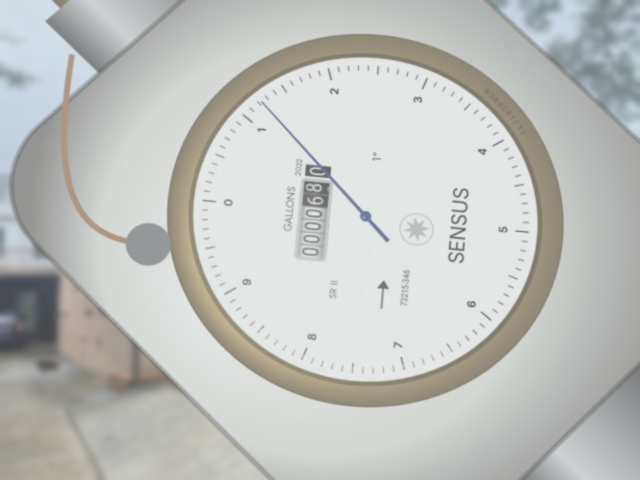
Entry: 681.2 gal
